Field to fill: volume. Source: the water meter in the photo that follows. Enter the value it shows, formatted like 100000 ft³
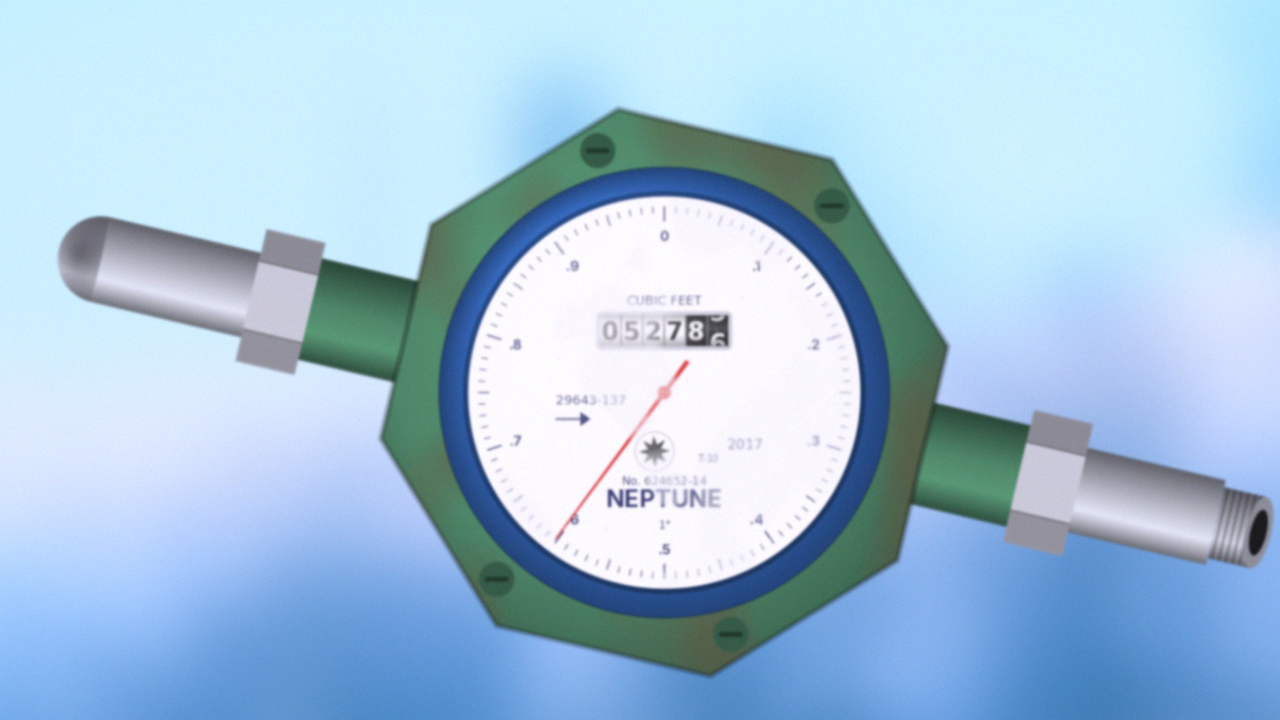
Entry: 52785.60 ft³
